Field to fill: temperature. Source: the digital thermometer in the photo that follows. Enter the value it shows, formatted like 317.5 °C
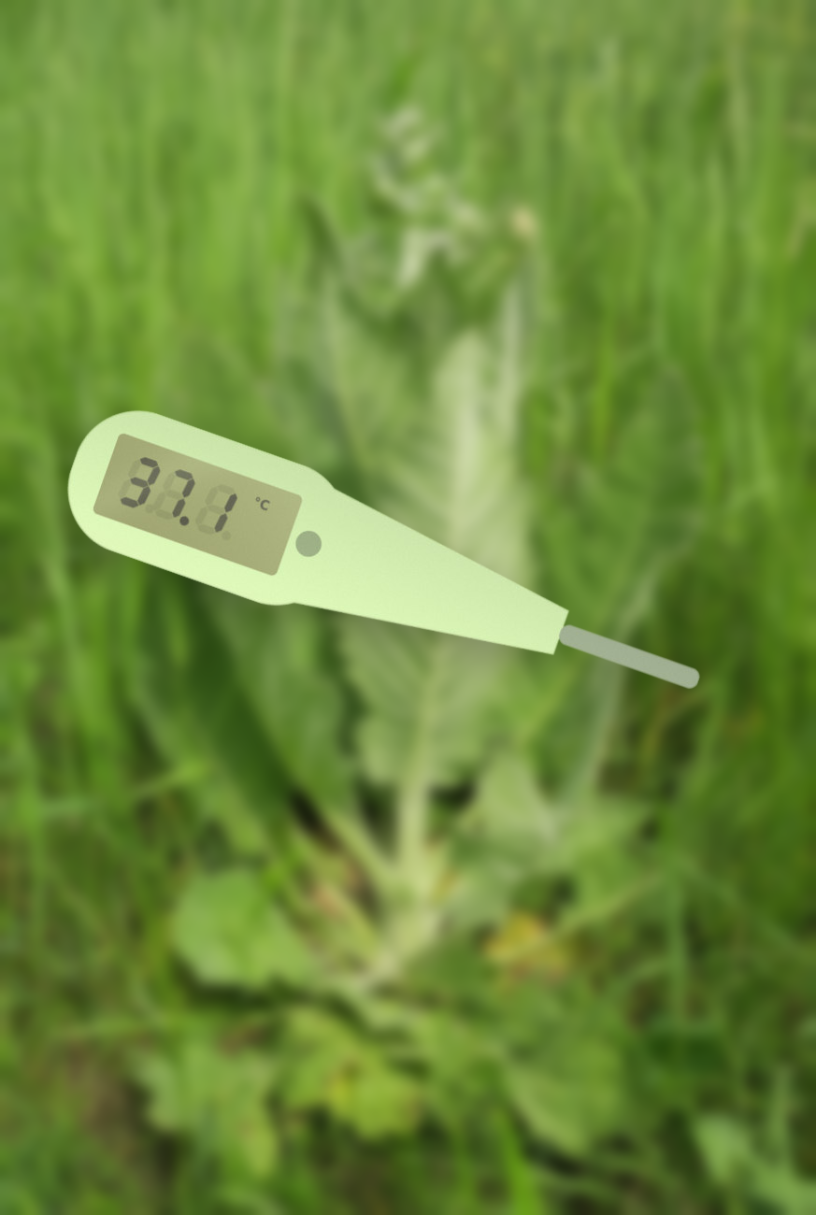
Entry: 37.1 °C
